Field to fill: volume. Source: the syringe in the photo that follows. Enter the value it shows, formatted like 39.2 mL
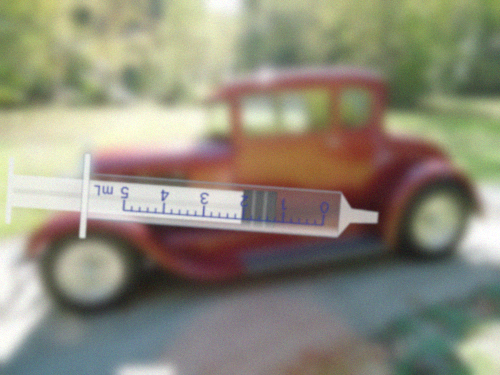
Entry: 1.2 mL
